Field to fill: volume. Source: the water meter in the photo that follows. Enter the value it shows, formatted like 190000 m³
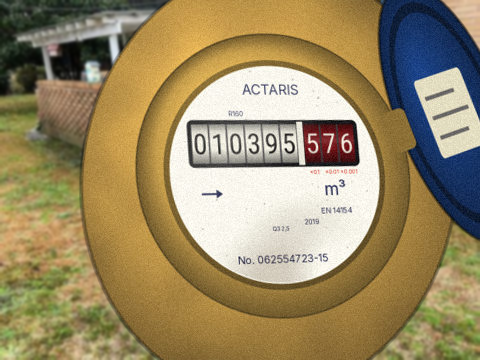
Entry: 10395.576 m³
